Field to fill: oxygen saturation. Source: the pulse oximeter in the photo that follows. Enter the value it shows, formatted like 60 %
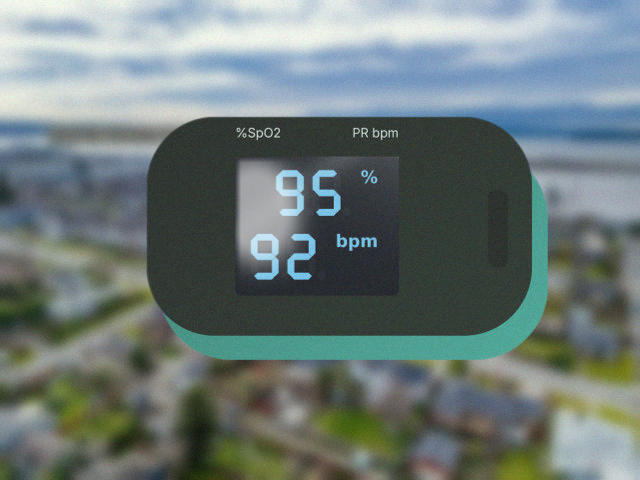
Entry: 95 %
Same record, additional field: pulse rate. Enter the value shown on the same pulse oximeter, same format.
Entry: 92 bpm
